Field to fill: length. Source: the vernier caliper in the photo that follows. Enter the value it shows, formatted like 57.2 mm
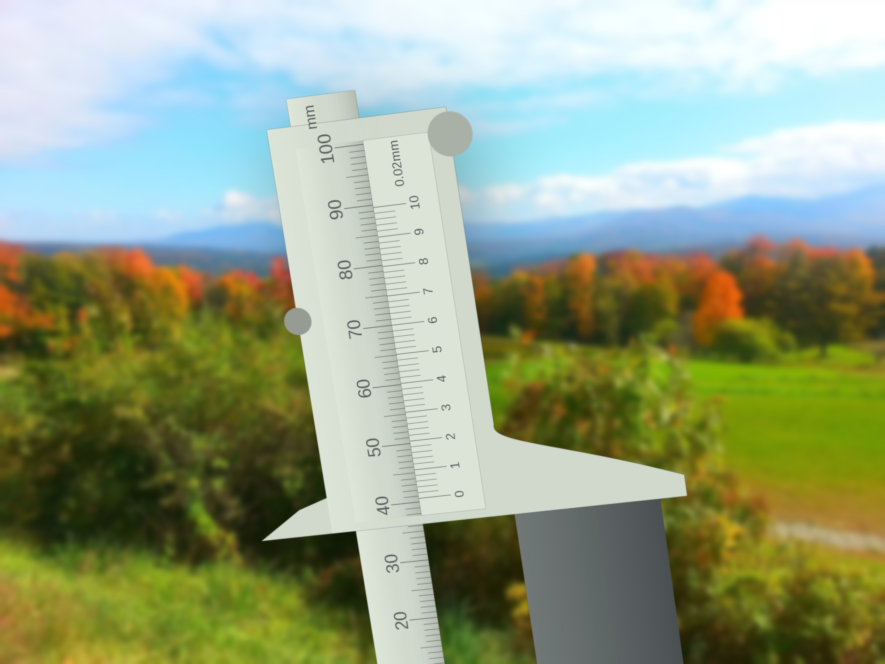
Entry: 40.6 mm
